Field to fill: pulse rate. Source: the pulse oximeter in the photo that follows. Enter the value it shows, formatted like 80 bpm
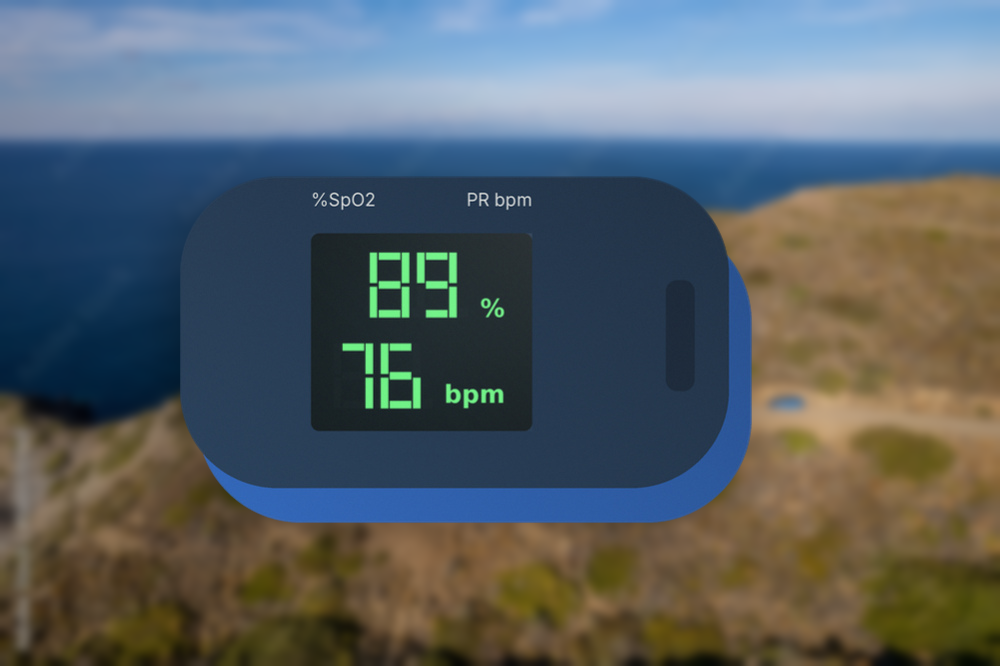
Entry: 76 bpm
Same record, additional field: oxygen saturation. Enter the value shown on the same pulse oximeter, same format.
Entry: 89 %
